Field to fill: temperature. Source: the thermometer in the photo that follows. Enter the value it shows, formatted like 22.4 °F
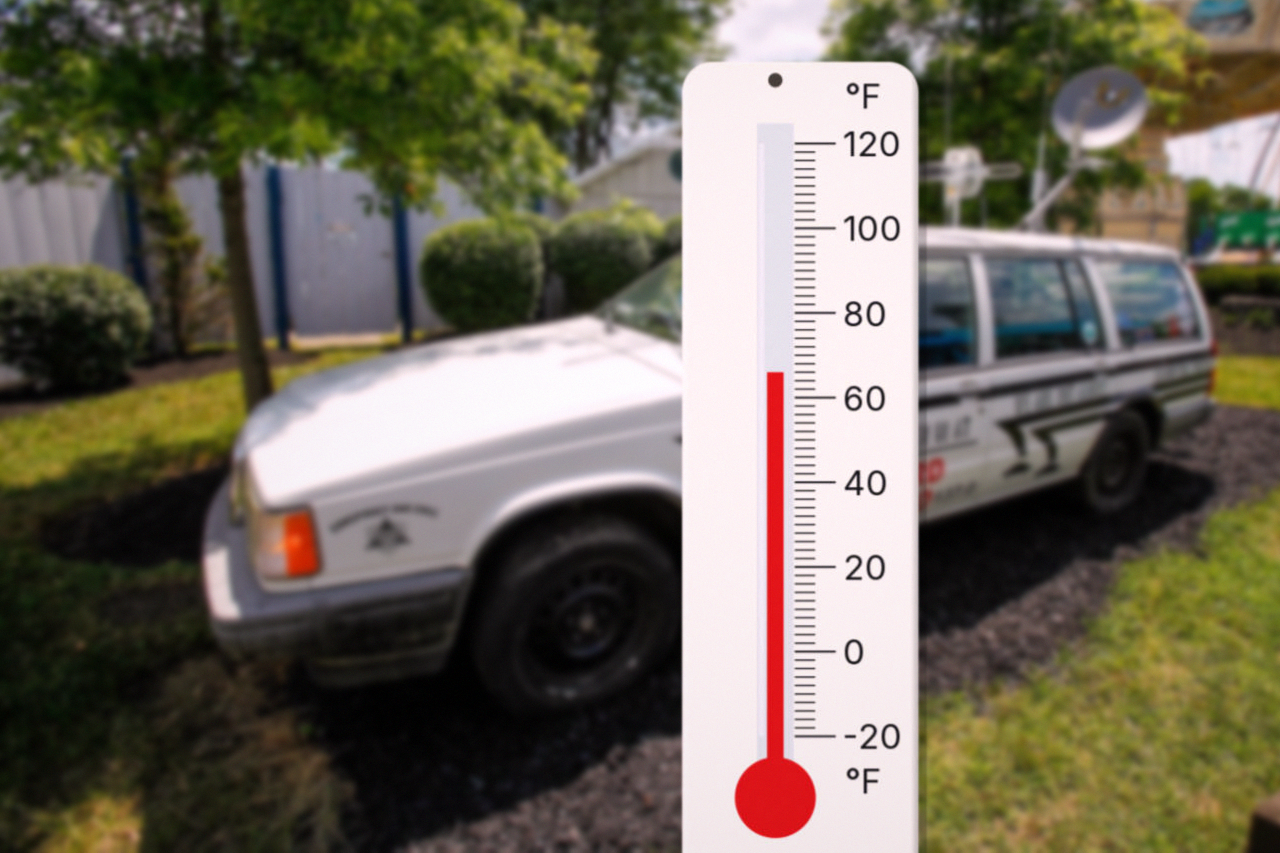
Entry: 66 °F
